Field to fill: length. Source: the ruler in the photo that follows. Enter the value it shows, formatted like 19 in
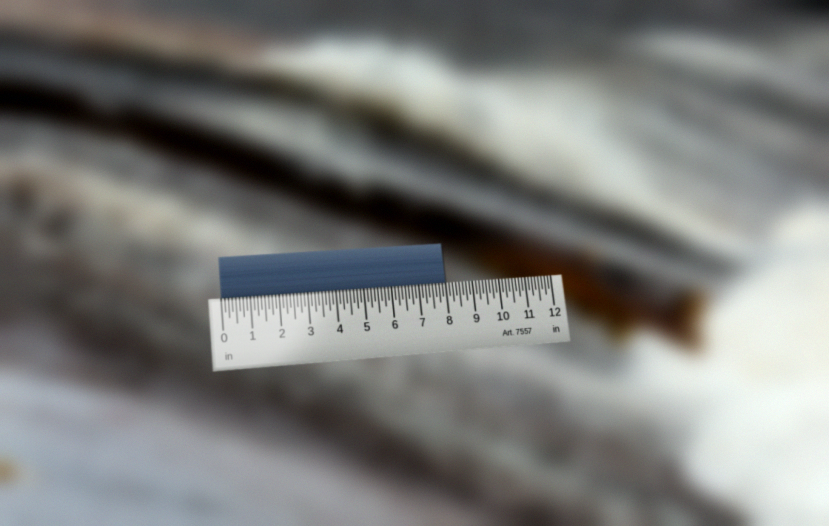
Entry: 8 in
